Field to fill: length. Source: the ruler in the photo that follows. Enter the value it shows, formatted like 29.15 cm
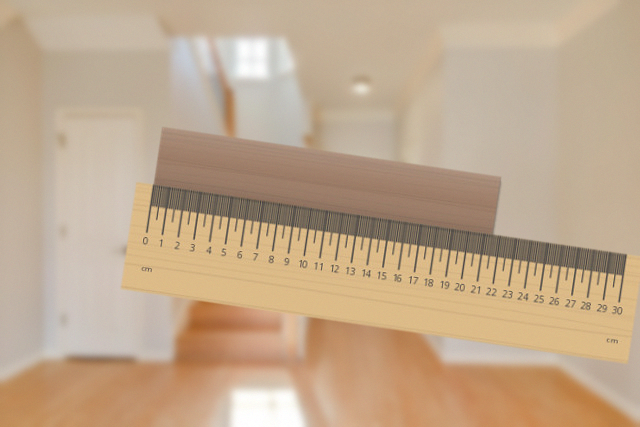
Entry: 21.5 cm
